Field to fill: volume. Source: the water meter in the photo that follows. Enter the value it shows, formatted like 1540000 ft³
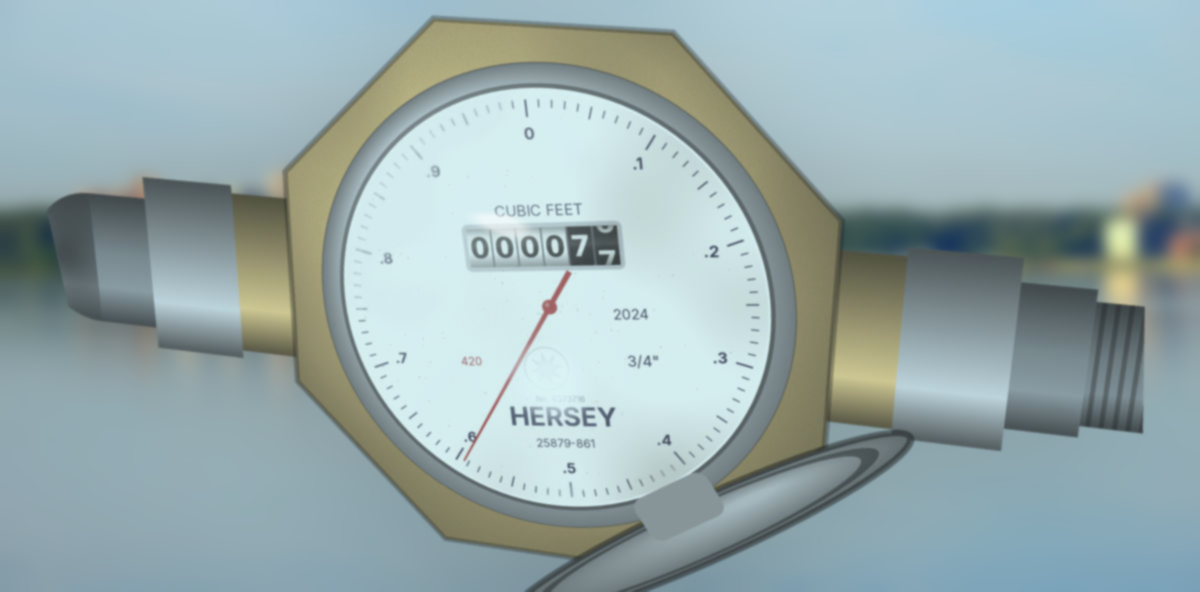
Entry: 76.59 ft³
